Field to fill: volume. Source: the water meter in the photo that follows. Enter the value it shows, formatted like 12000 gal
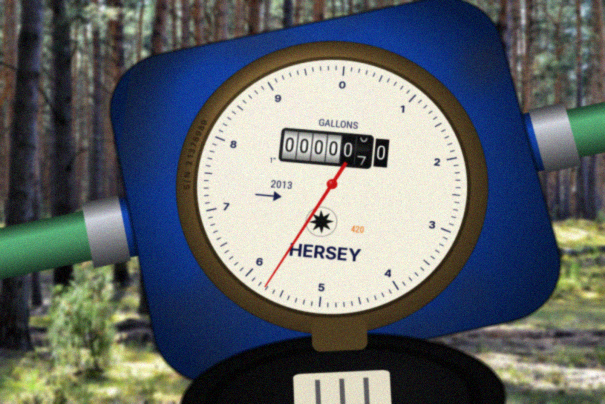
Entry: 65.7 gal
